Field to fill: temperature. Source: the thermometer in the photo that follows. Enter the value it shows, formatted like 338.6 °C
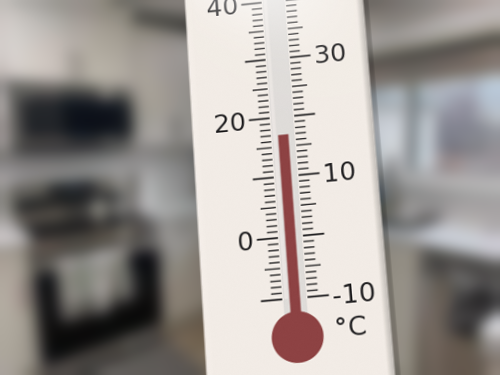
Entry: 17 °C
